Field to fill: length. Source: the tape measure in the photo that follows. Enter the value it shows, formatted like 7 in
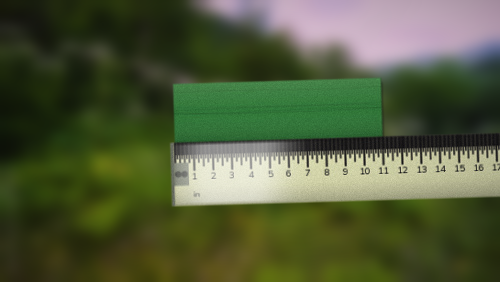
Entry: 11 in
